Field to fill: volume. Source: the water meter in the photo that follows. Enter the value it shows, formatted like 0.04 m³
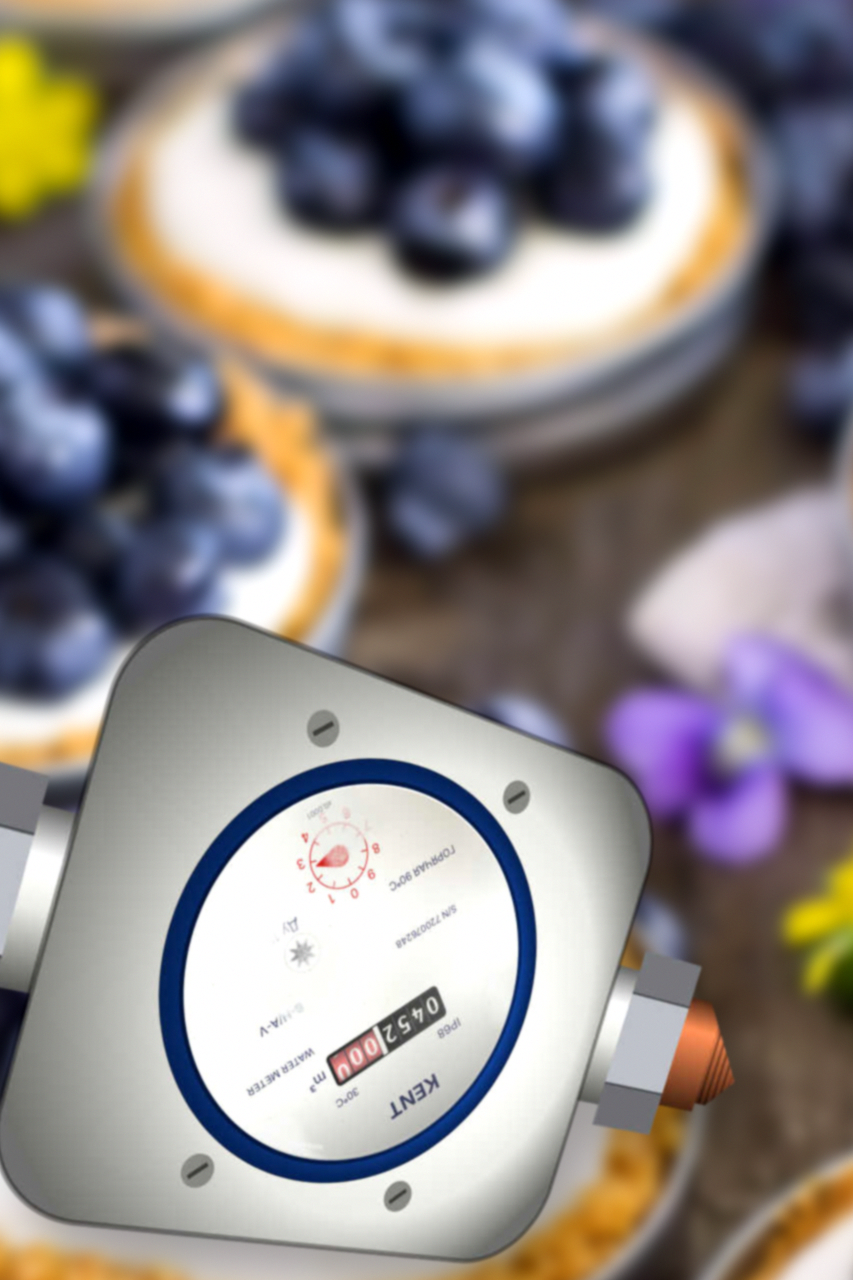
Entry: 452.0002 m³
